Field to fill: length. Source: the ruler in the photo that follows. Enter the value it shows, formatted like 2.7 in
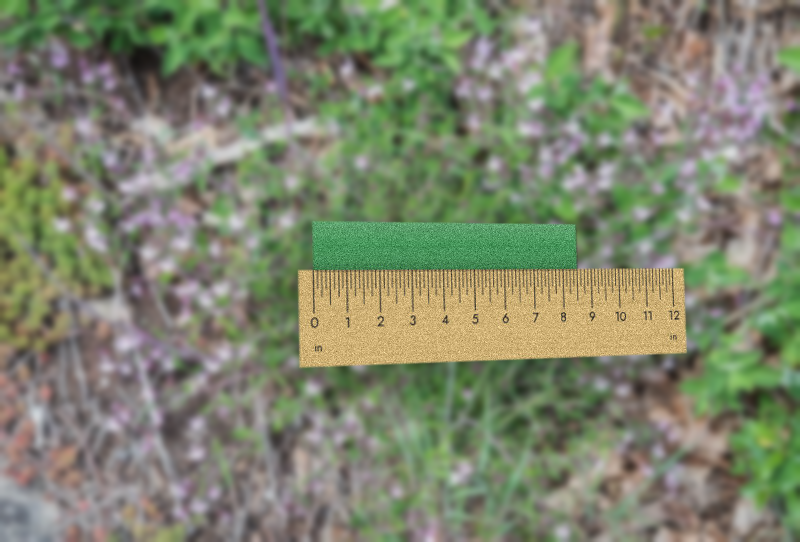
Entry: 8.5 in
